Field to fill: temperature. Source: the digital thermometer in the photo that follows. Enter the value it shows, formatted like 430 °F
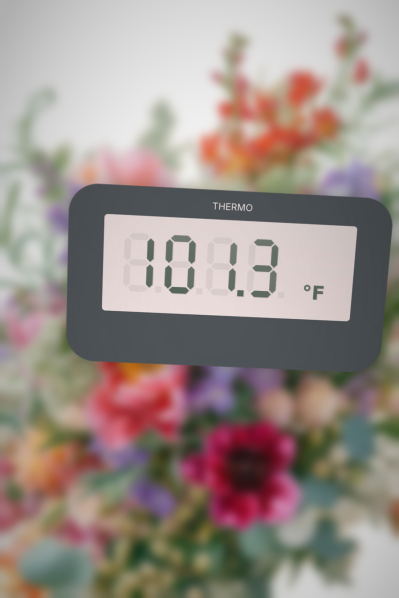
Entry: 101.3 °F
